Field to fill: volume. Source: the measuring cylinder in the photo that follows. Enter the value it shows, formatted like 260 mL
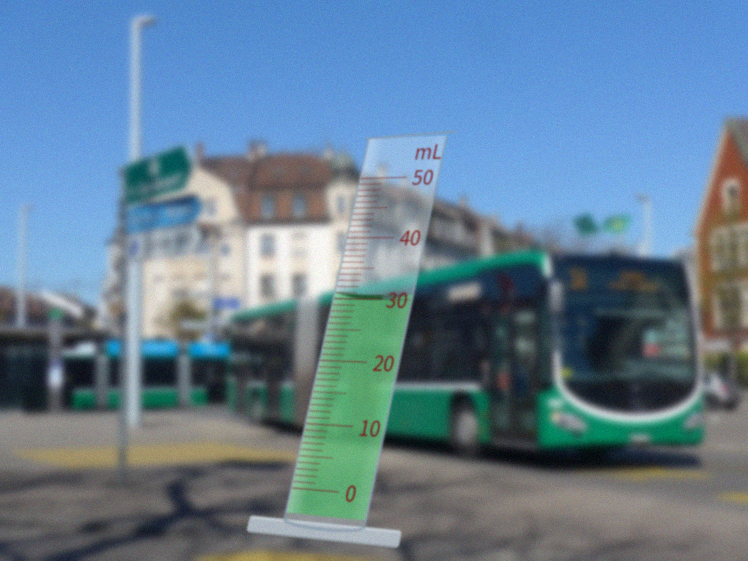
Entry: 30 mL
